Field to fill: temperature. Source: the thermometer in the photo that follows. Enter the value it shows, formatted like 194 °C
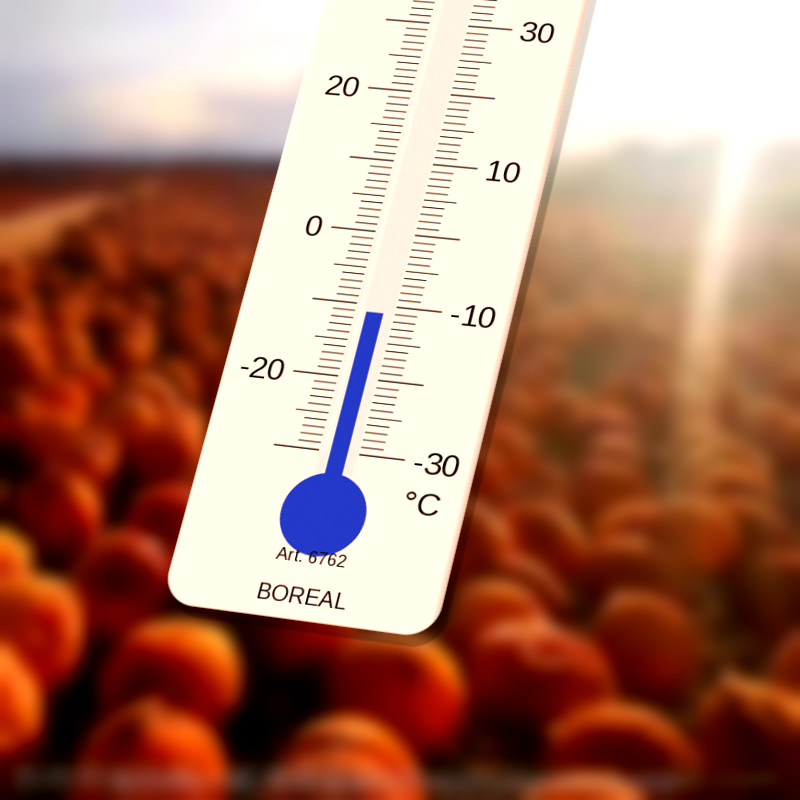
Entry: -11 °C
